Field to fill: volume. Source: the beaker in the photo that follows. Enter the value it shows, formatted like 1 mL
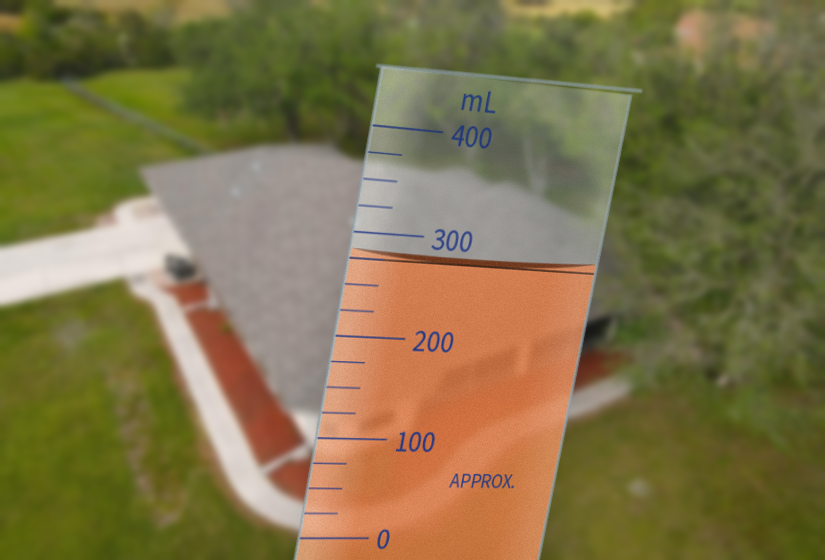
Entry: 275 mL
